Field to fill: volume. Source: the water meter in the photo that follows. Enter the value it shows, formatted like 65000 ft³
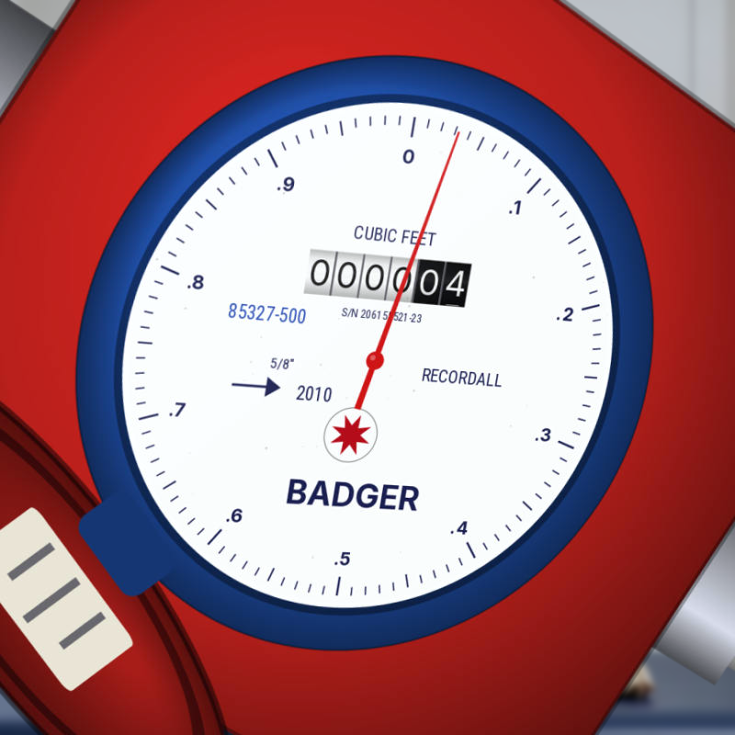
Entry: 4.03 ft³
